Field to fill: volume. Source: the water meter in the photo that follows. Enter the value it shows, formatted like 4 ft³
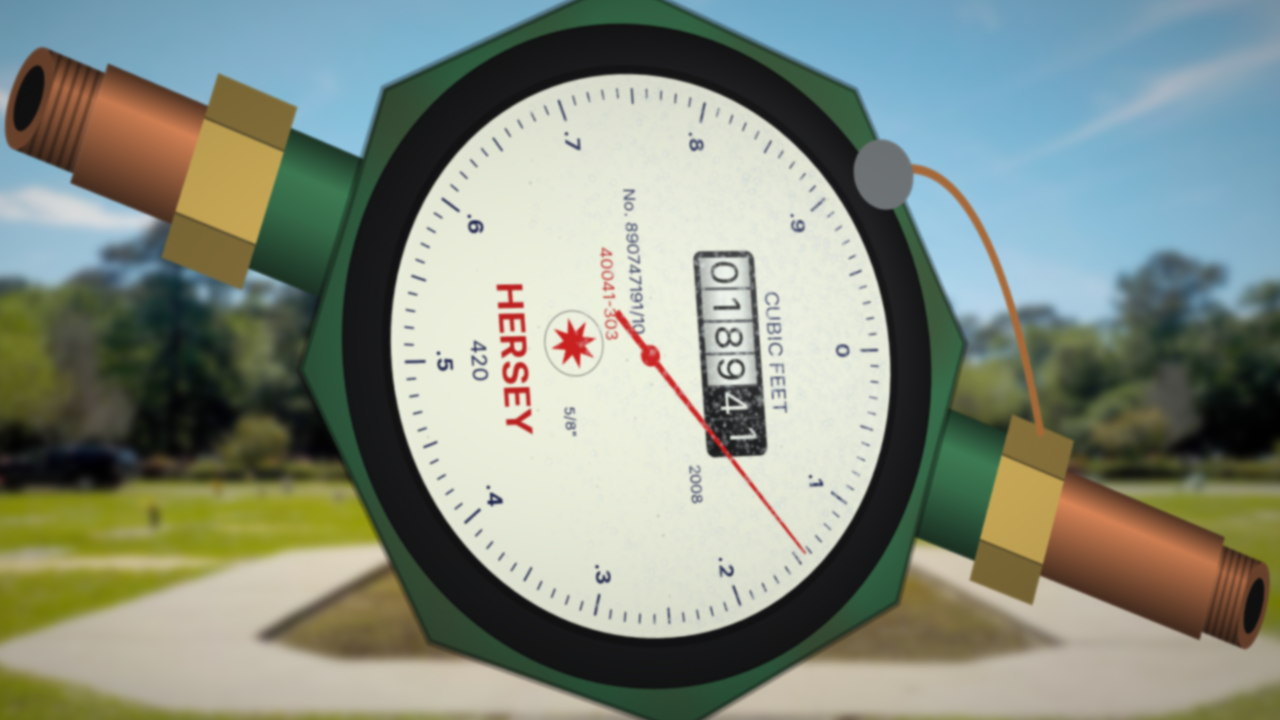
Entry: 18941.14 ft³
